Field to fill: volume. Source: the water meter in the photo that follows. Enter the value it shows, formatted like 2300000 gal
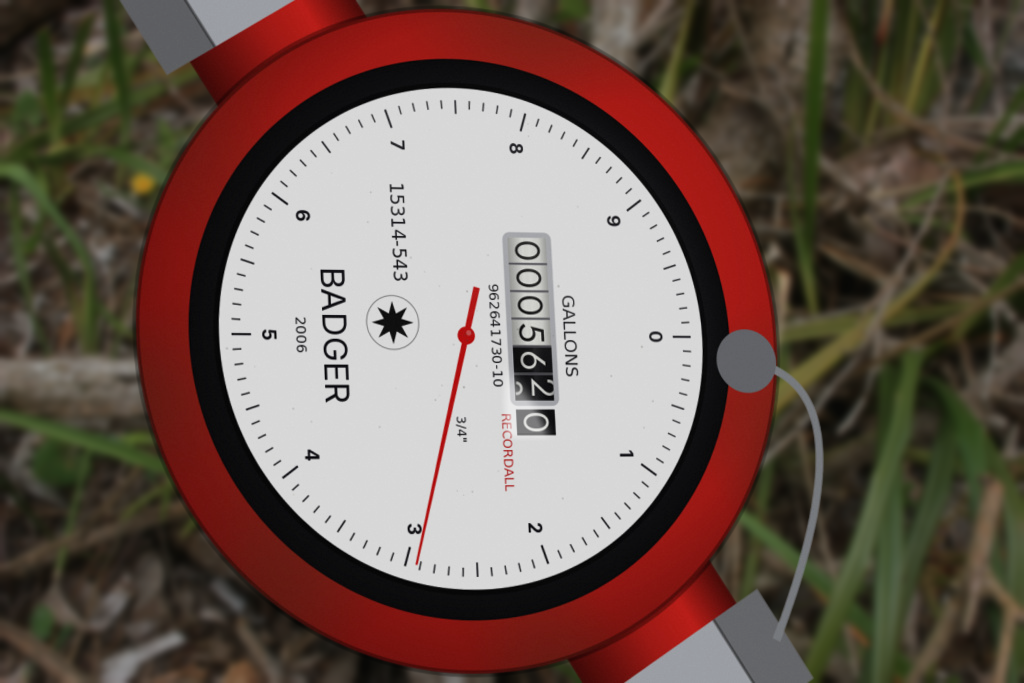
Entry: 5622.9 gal
